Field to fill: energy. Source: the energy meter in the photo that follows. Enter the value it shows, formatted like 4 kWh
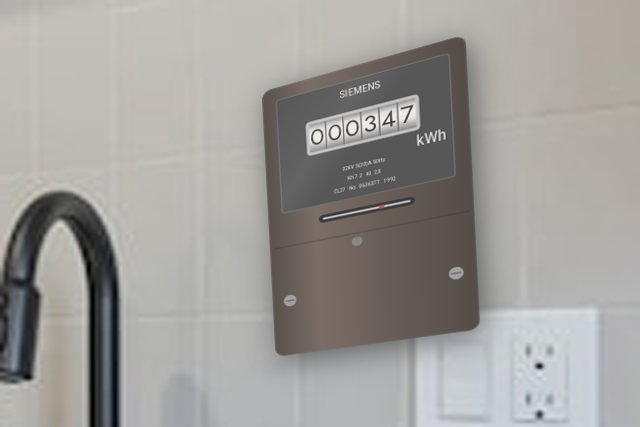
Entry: 347 kWh
